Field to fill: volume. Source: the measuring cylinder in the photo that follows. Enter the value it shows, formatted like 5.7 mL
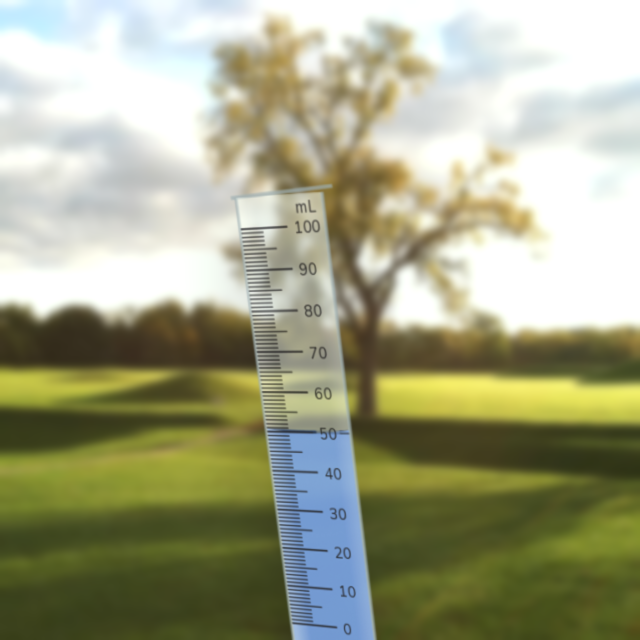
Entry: 50 mL
